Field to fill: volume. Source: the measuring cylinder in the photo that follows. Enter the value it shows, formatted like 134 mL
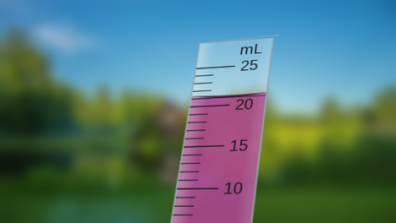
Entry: 21 mL
